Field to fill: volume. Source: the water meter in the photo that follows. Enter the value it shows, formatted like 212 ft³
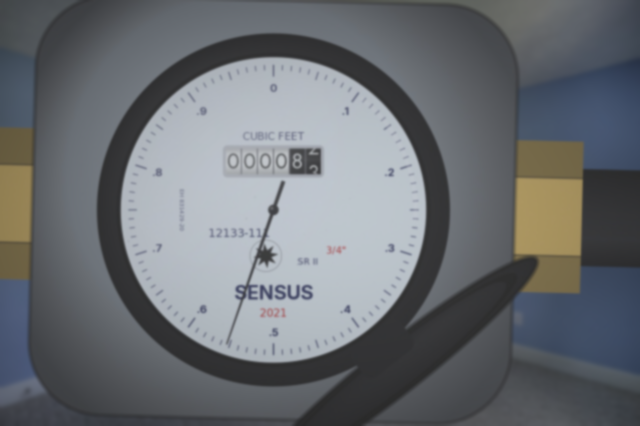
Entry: 82.55 ft³
